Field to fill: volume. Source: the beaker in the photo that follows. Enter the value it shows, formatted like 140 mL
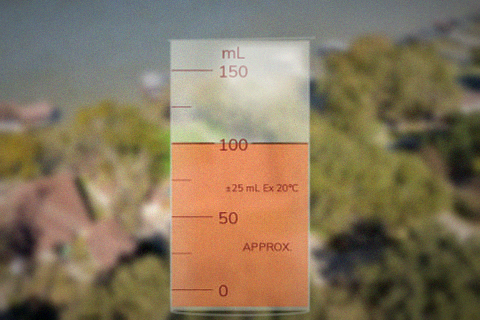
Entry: 100 mL
